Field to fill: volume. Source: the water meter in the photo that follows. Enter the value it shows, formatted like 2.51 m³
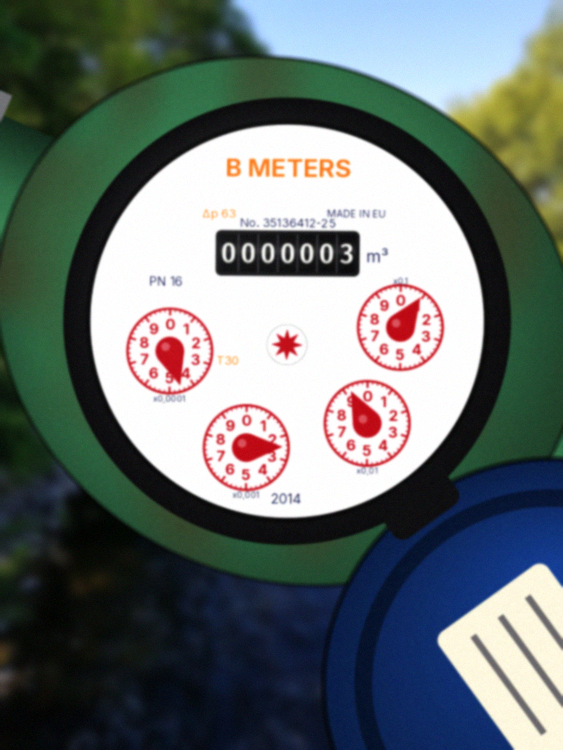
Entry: 3.0924 m³
